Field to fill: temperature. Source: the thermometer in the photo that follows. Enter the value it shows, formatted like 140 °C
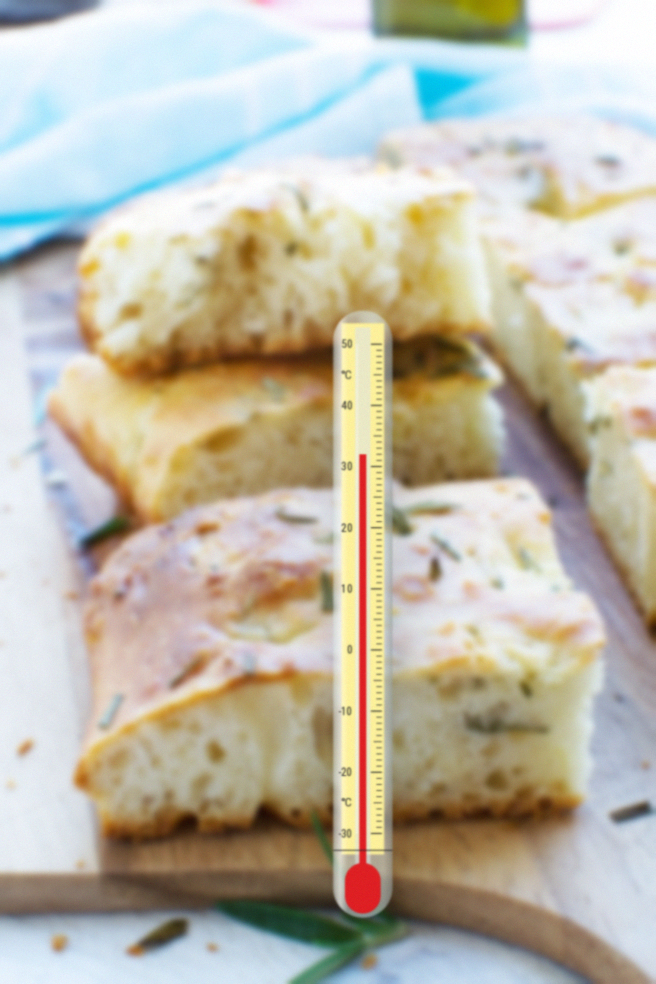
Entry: 32 °C
